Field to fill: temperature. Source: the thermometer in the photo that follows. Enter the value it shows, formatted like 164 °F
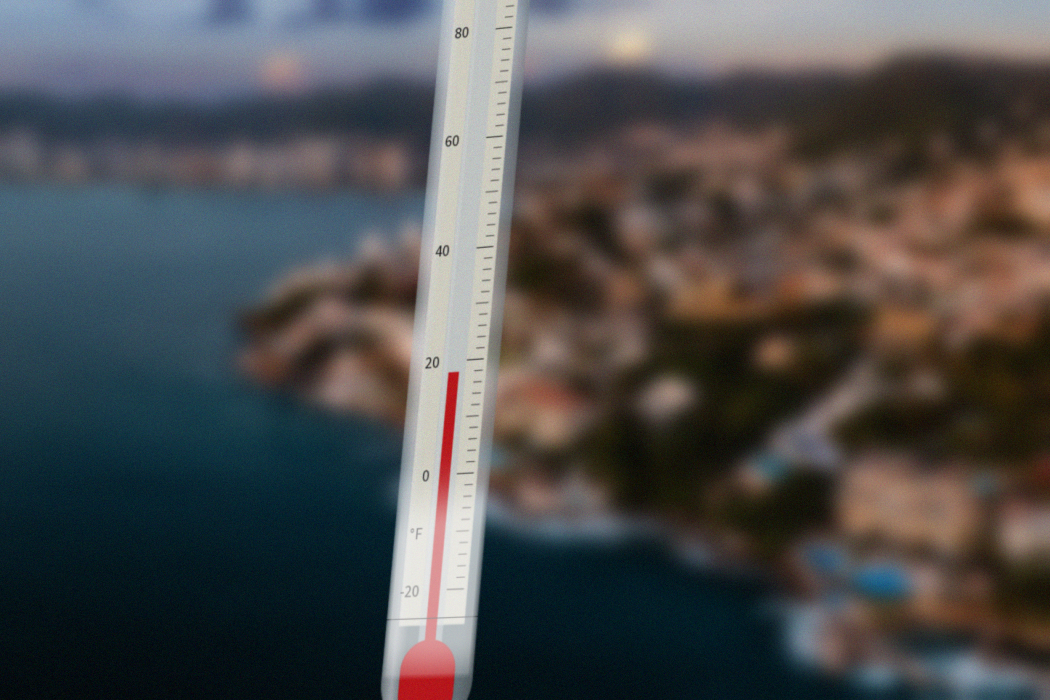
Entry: 18 °F
